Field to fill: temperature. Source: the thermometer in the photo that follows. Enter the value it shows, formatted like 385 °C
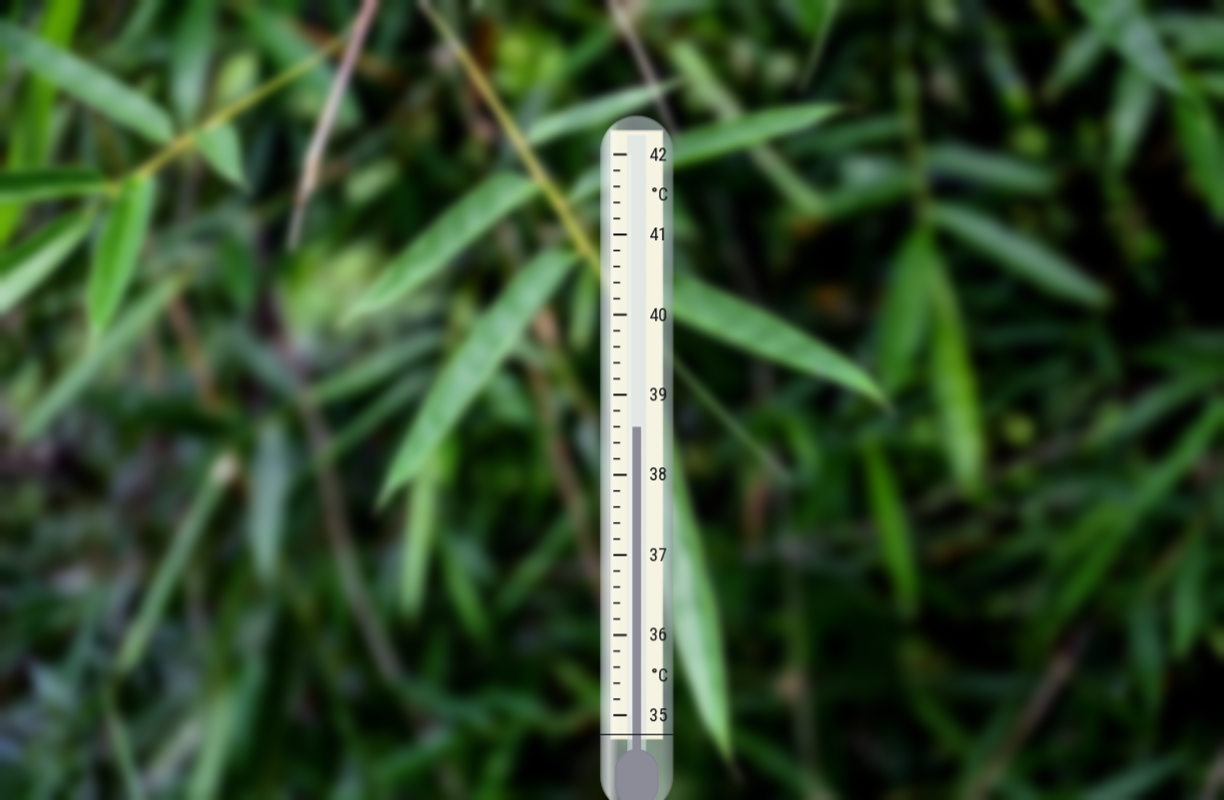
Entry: 38.6 °C
